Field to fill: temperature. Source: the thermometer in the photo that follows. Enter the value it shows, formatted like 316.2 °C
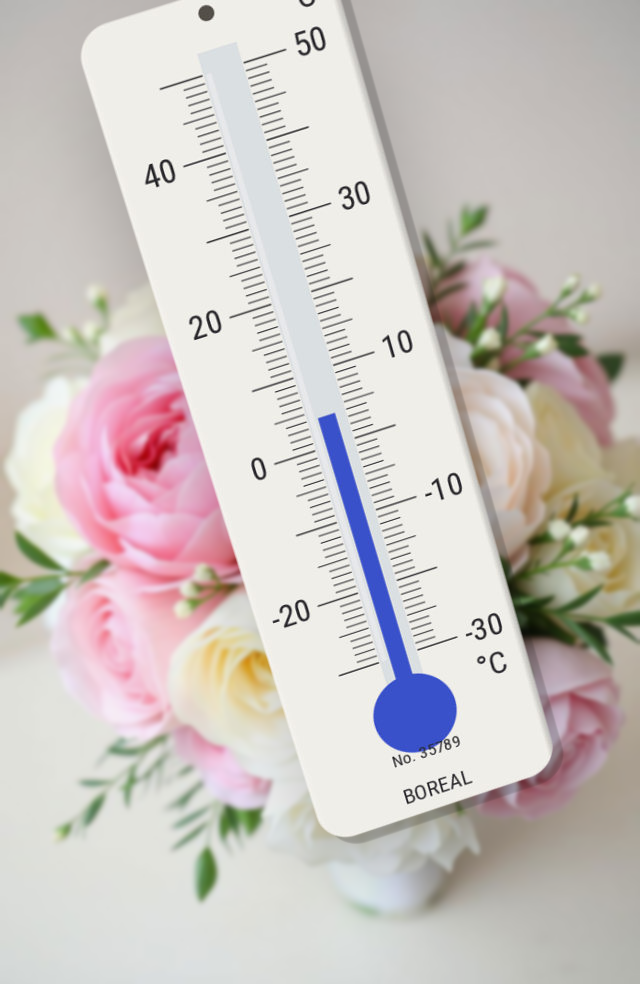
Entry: 4 °C
